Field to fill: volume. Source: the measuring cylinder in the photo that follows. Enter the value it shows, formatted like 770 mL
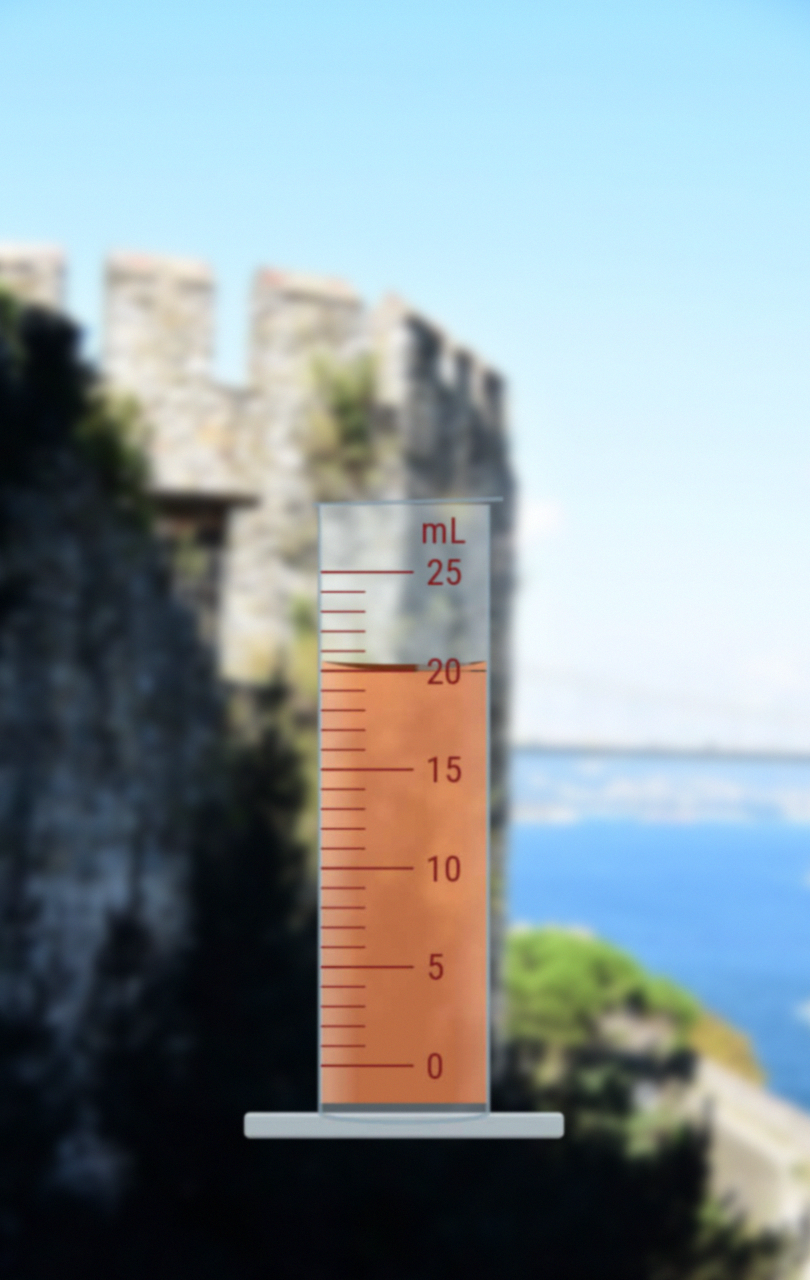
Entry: 20 mL
